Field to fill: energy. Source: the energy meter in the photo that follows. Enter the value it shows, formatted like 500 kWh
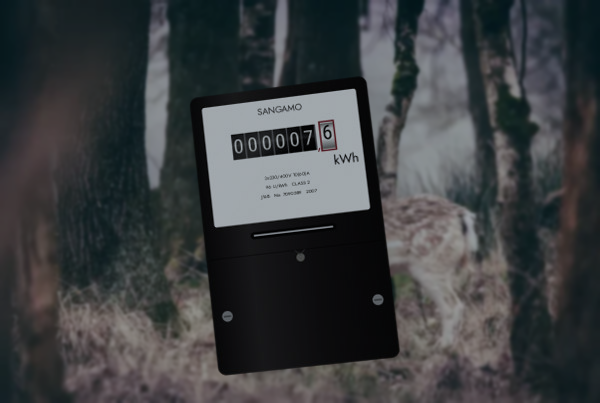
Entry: 7.6 kWh
